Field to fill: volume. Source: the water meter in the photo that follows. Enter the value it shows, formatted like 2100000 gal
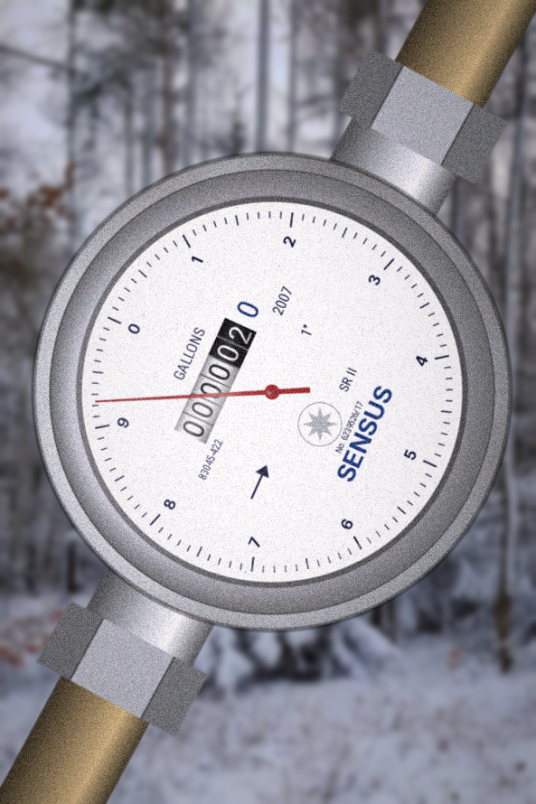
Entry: 19.2 gal
